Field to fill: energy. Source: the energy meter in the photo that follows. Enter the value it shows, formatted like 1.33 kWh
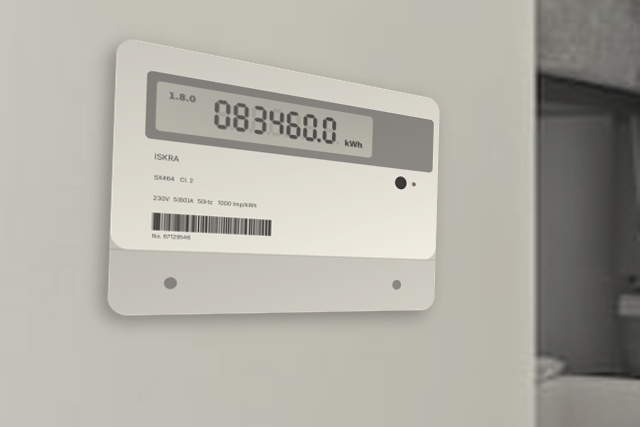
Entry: 83460.0 kWh
